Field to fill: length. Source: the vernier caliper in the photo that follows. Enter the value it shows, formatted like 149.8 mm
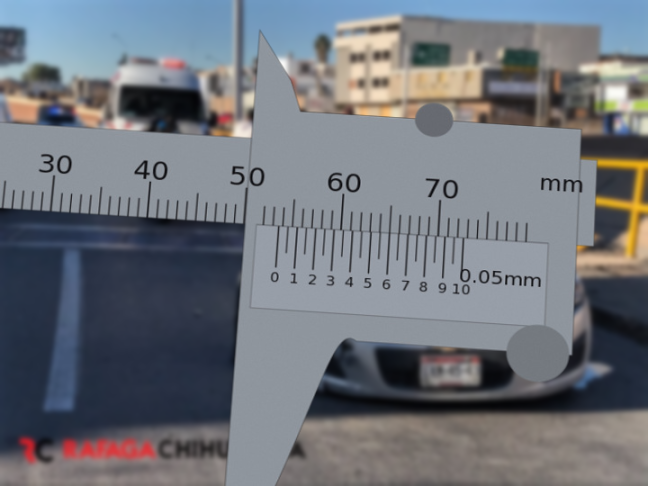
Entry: 53.6 mm
